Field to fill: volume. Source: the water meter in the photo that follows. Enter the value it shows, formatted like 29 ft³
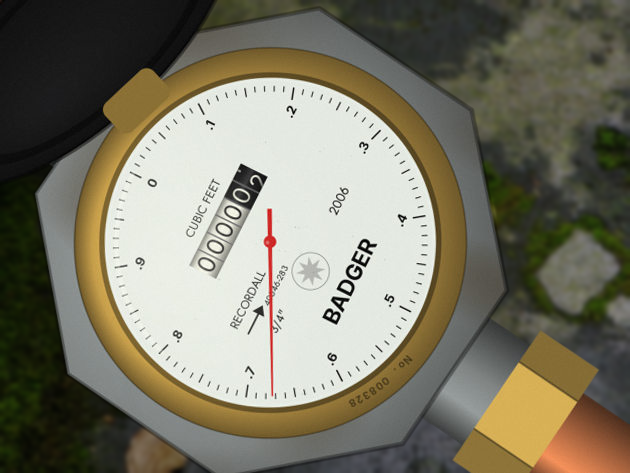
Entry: 1.67 ft³
